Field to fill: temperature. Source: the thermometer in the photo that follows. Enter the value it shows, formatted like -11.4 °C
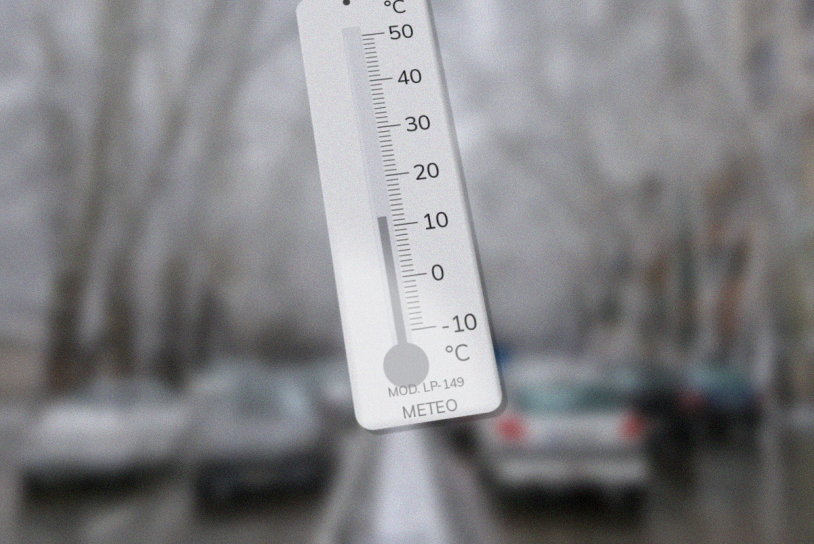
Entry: 12 °C
